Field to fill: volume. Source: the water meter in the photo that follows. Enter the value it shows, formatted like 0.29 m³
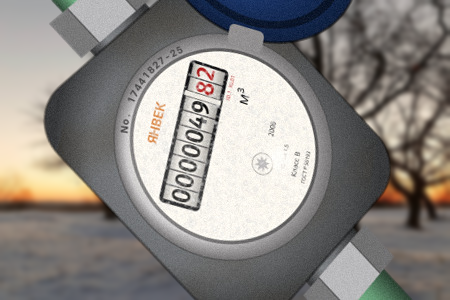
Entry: 49.82 m³
